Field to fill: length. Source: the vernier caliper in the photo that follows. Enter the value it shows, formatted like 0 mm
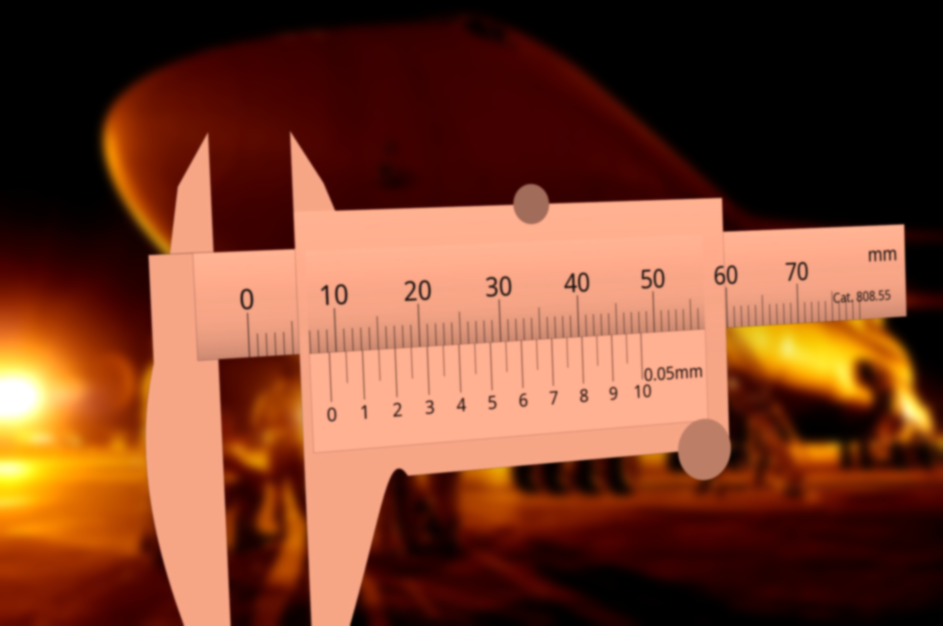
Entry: 9.2 mm
